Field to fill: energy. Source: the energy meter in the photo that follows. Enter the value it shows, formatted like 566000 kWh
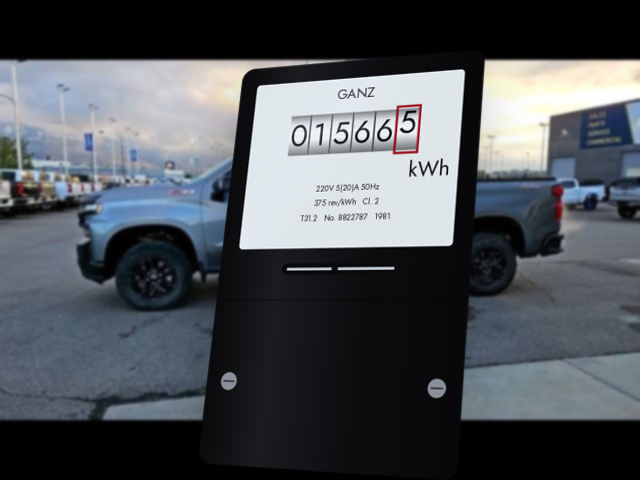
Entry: 1566.5 kWh
